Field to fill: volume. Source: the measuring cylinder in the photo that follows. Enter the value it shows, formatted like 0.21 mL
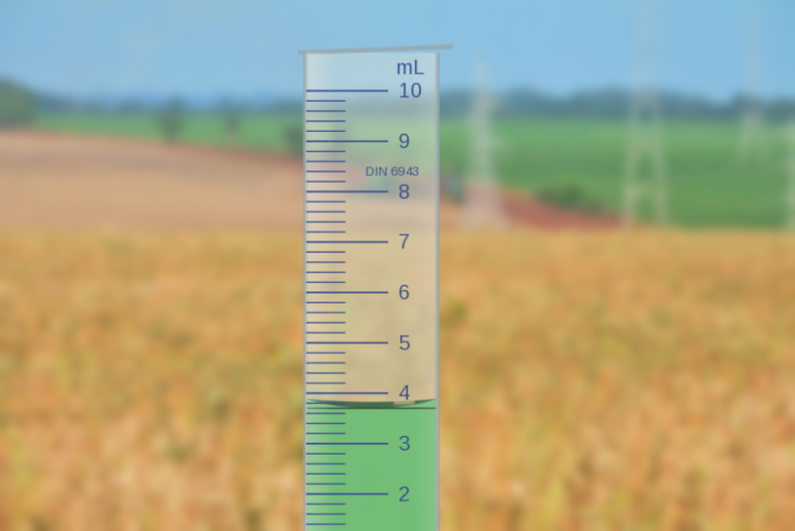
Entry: 3.7 mL
